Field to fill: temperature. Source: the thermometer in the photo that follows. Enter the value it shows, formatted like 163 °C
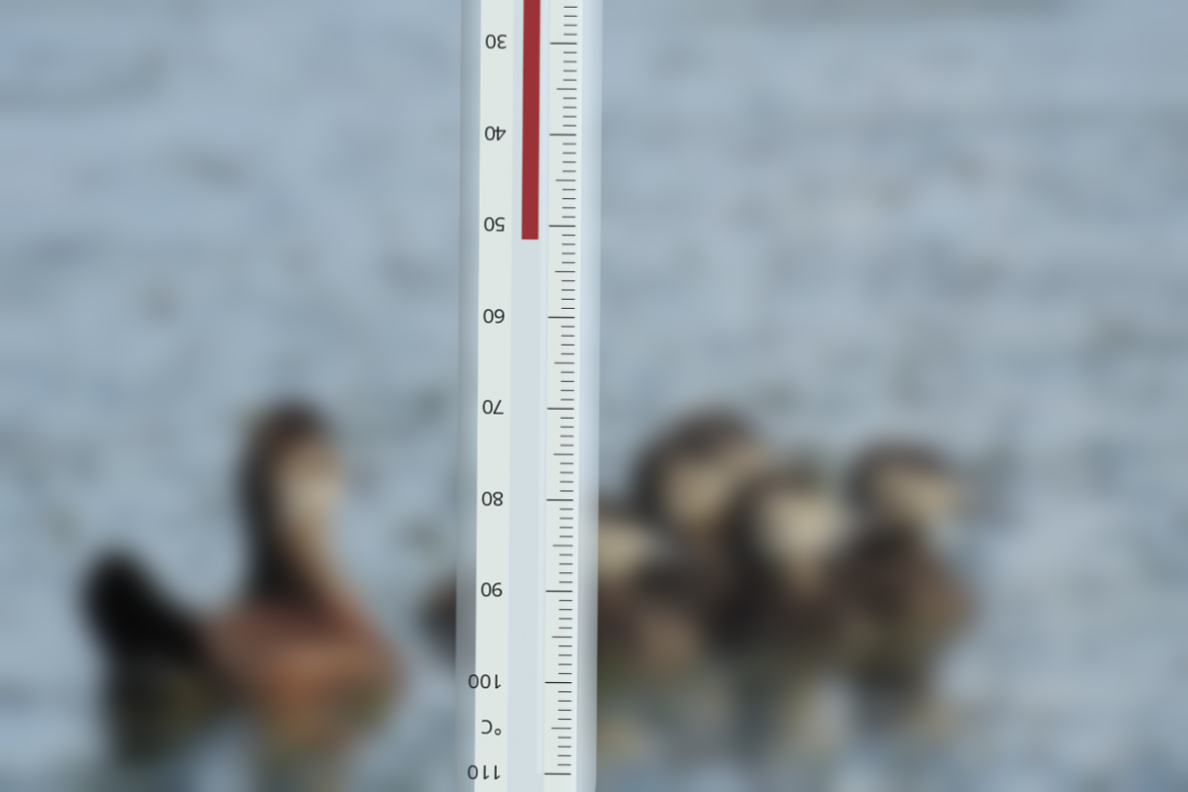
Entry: 51.5 °C
